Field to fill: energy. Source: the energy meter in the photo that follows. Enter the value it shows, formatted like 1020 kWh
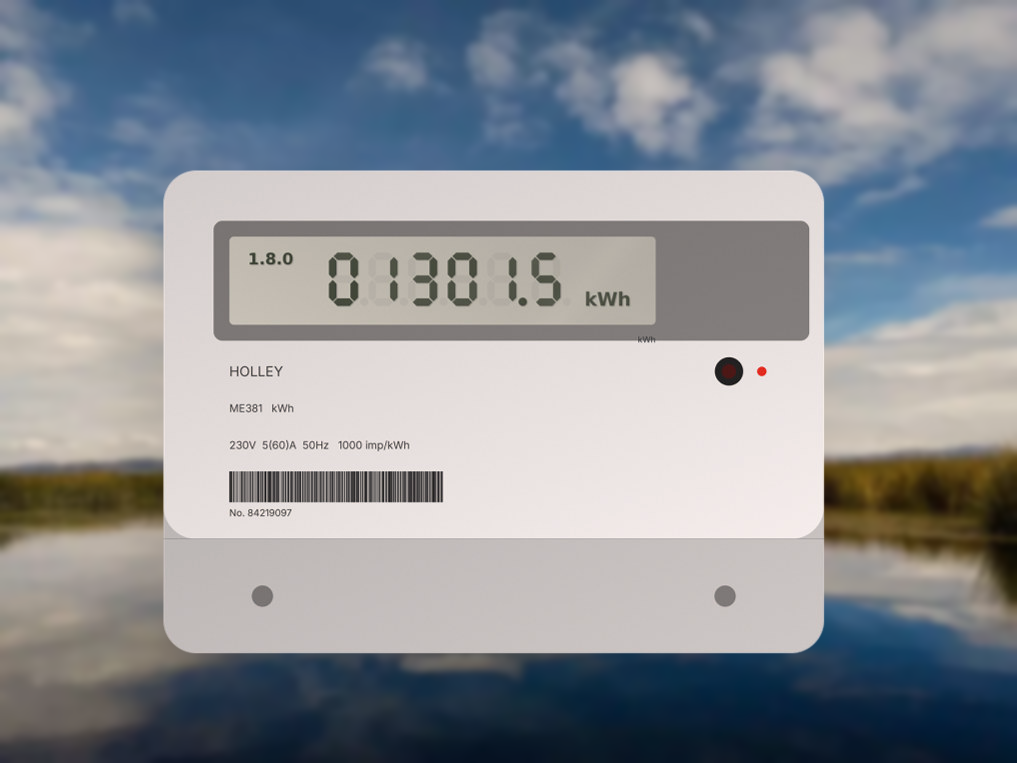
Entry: 1301.5 kWh
